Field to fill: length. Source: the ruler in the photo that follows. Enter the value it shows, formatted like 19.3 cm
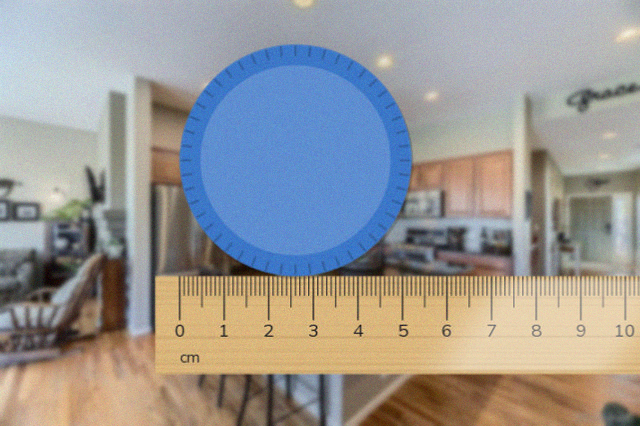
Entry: 5.2 cm
